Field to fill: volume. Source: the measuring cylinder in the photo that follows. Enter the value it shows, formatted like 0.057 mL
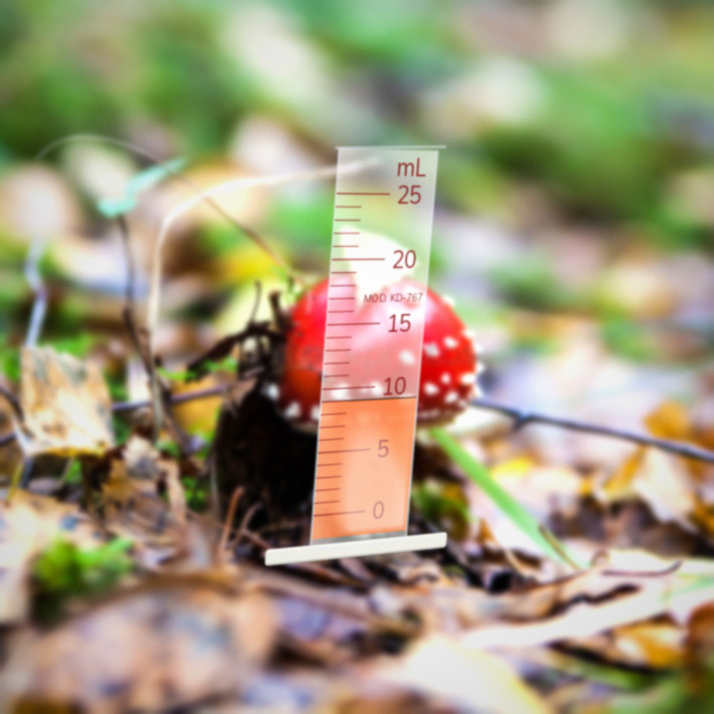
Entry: 9 mL
